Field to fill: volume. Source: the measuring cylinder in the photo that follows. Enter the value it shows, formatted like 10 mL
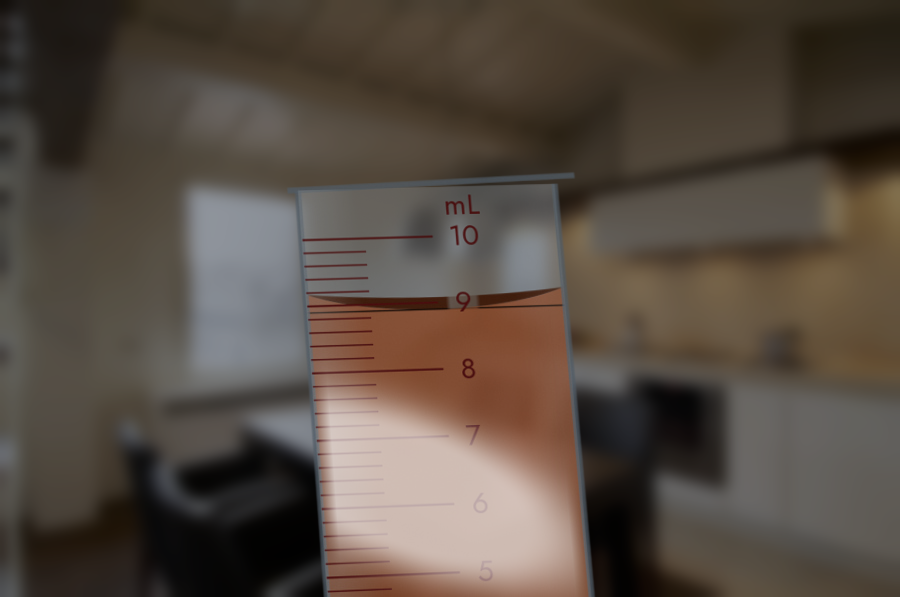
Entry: 8.9 mL
